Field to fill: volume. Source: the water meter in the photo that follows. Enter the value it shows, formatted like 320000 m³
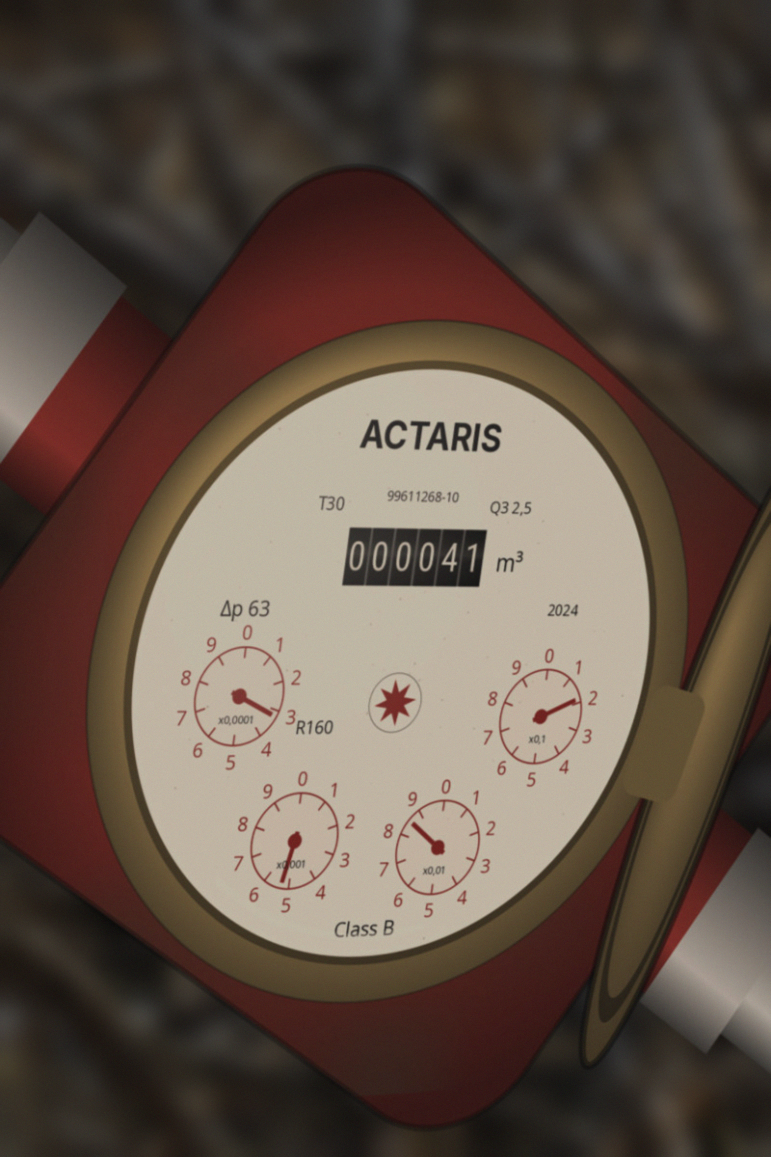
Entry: 41.1853 m³
